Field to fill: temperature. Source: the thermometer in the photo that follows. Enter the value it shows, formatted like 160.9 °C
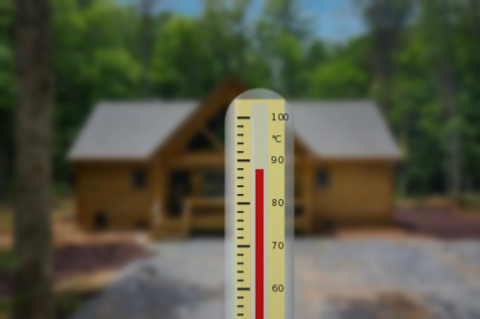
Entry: 88 °C
